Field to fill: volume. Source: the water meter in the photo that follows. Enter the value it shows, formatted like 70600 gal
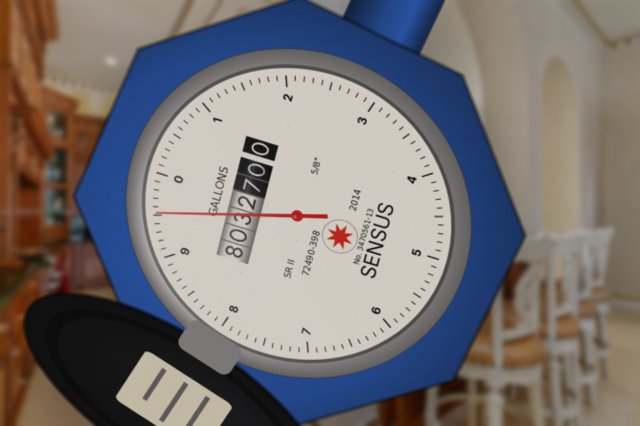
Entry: 8032699.5 gal
